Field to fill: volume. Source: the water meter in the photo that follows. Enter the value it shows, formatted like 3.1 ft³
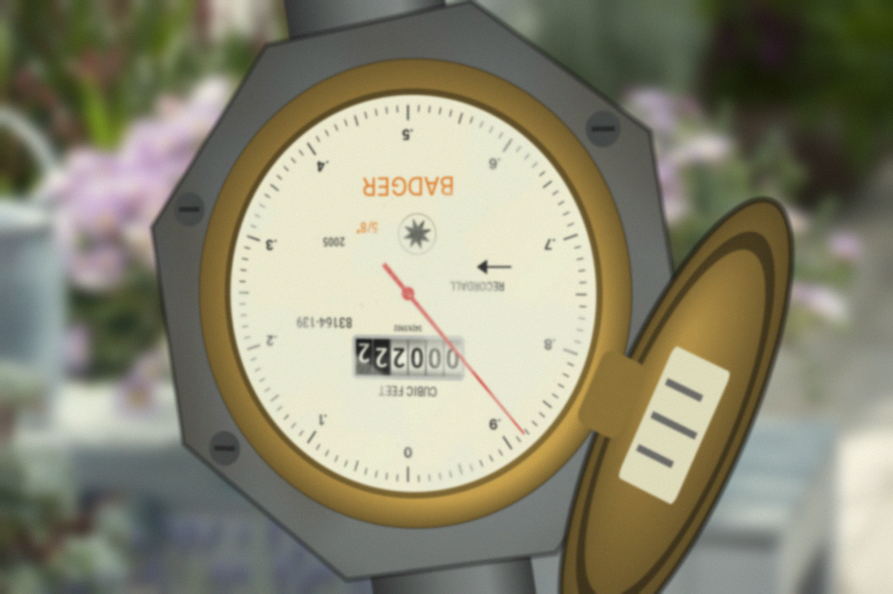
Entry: 221.88 ft³
